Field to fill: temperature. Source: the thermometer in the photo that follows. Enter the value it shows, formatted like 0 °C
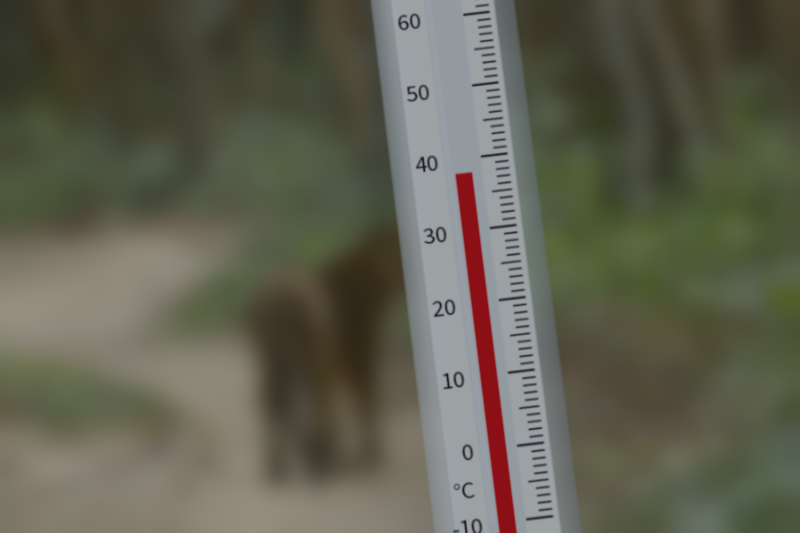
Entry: 38 °C
